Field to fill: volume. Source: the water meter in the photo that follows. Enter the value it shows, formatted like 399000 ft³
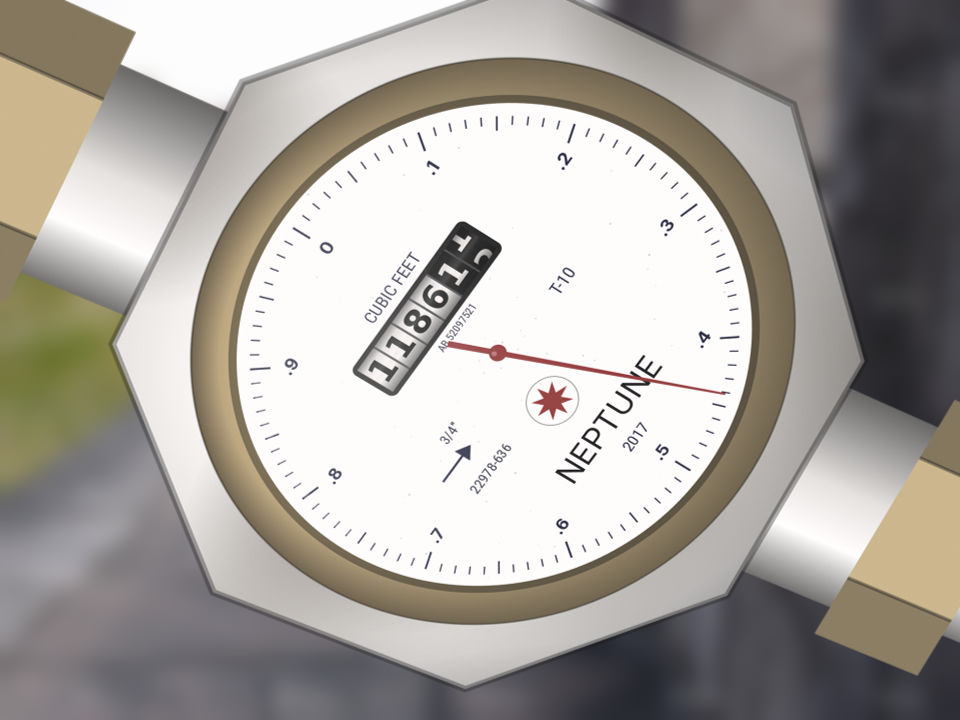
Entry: 118611.44 ft³
